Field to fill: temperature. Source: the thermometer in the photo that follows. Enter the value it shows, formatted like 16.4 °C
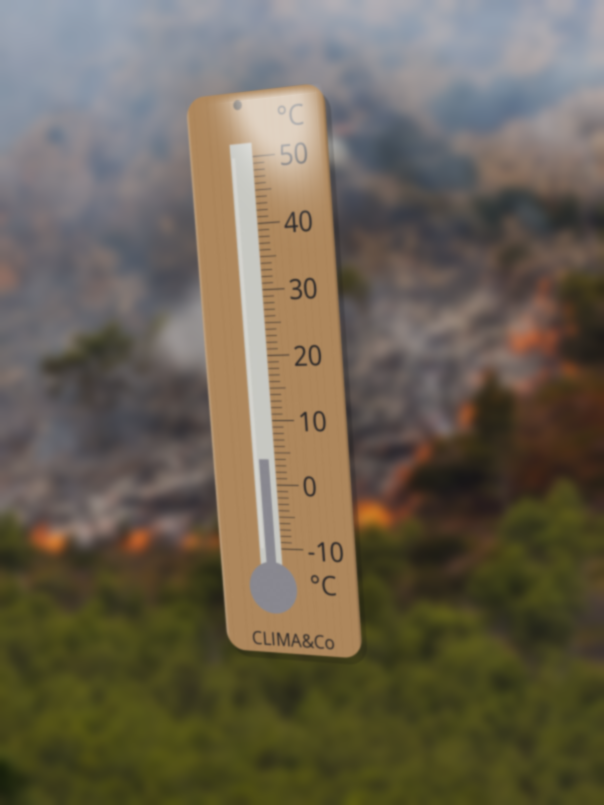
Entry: 4 °C
